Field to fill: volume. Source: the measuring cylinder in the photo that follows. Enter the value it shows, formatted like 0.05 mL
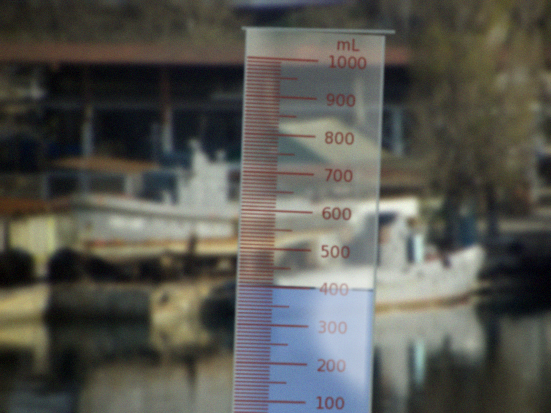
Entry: 400 mL
